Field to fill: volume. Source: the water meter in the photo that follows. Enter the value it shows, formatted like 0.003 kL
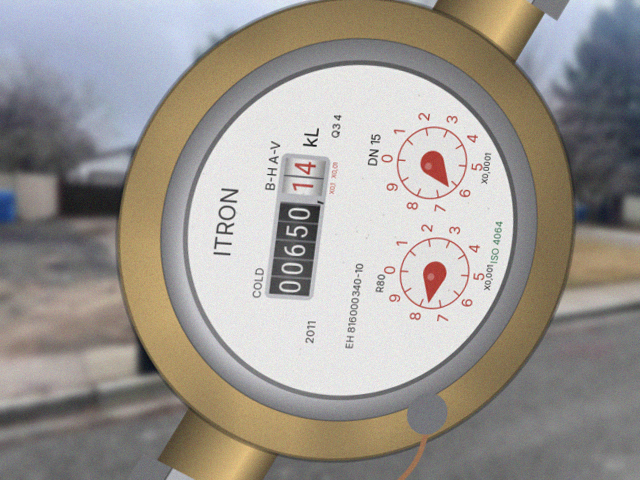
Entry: 650.1476 kL
